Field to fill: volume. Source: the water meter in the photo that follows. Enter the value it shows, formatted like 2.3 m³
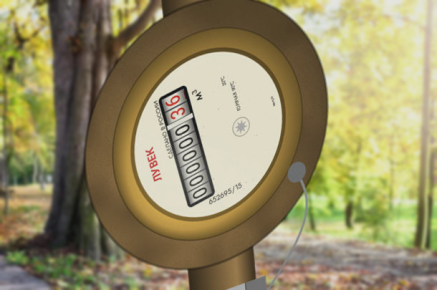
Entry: 0.36 m³
